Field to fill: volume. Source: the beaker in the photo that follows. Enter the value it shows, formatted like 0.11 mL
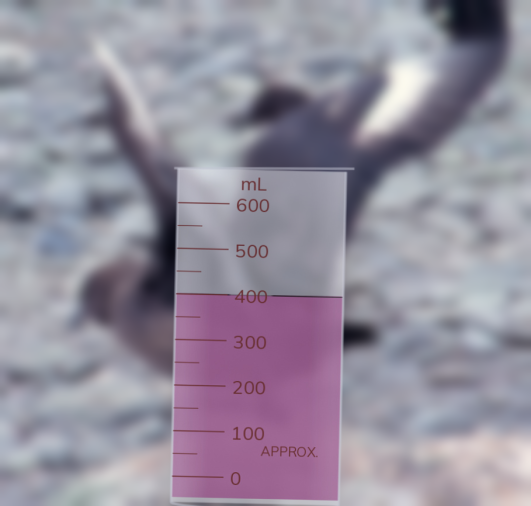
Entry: 400 mL
